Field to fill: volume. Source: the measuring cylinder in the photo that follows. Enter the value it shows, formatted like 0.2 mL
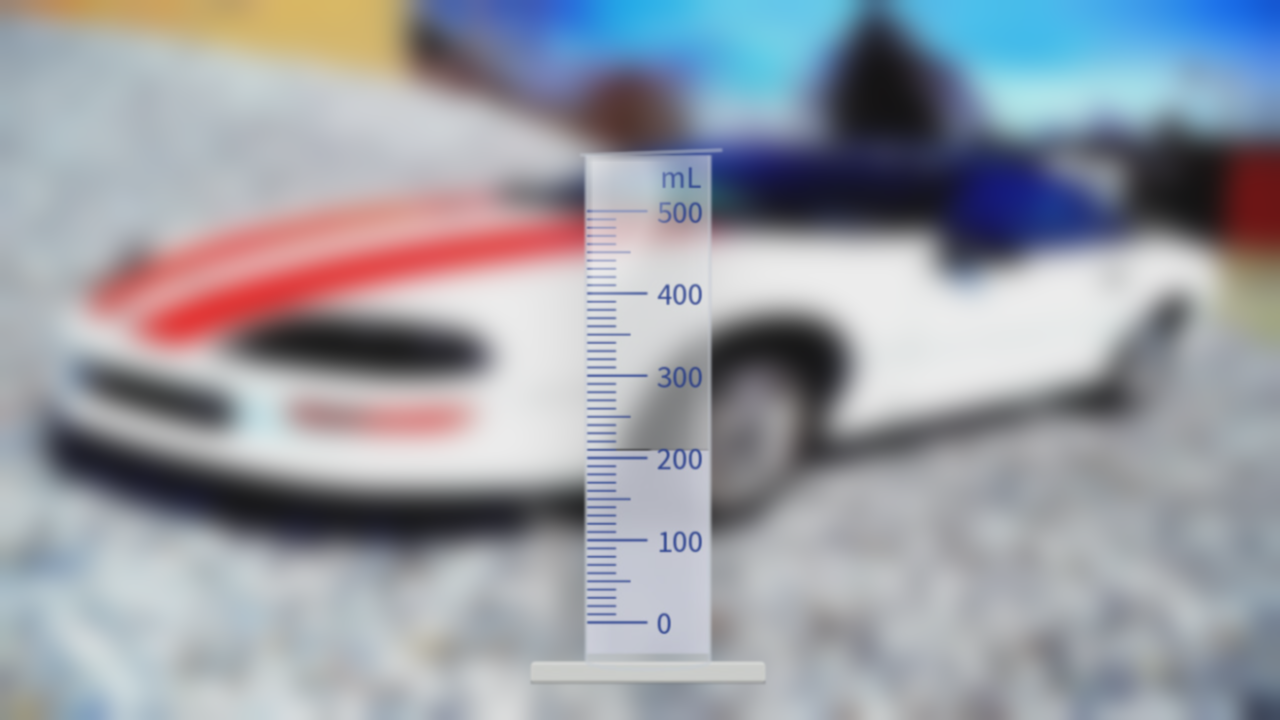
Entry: 210 mL
